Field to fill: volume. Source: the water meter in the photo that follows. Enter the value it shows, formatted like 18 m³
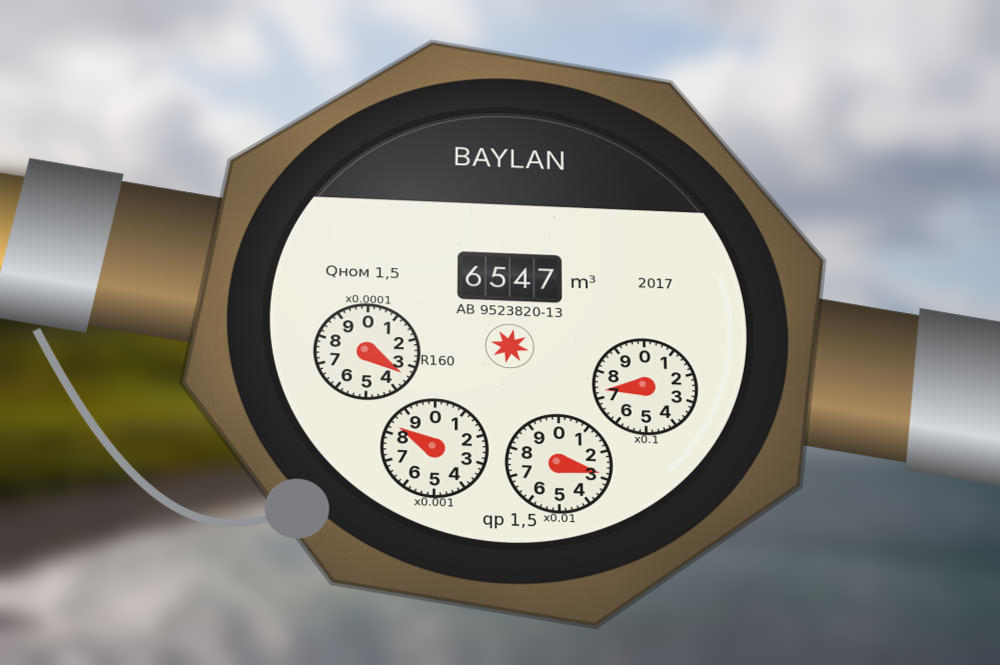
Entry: 6547.7283 m³
